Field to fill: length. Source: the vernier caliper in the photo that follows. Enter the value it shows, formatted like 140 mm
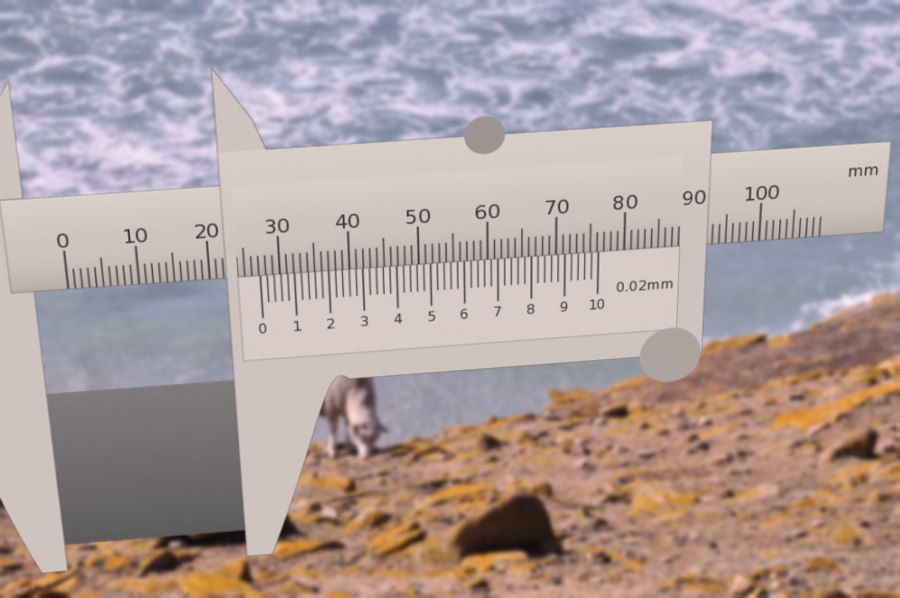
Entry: 27.2 mm
